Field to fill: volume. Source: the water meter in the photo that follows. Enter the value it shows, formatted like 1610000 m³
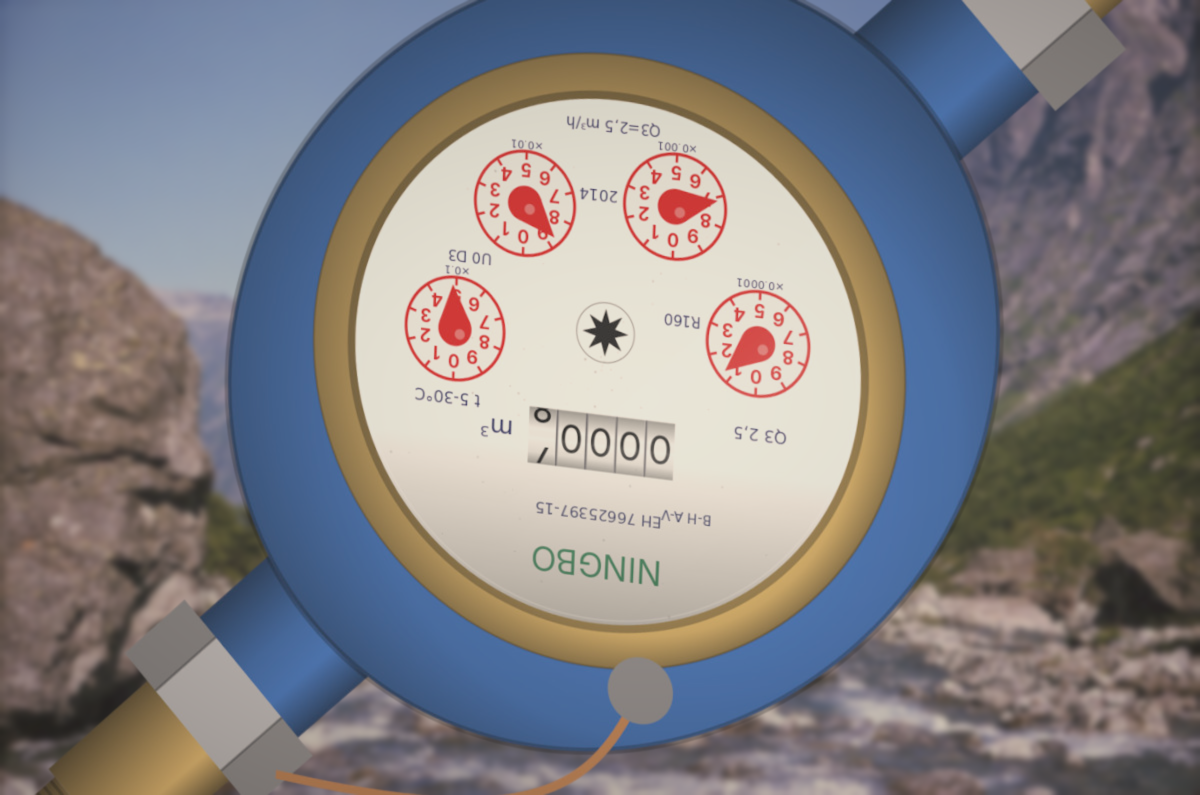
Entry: 7.4871 m³
